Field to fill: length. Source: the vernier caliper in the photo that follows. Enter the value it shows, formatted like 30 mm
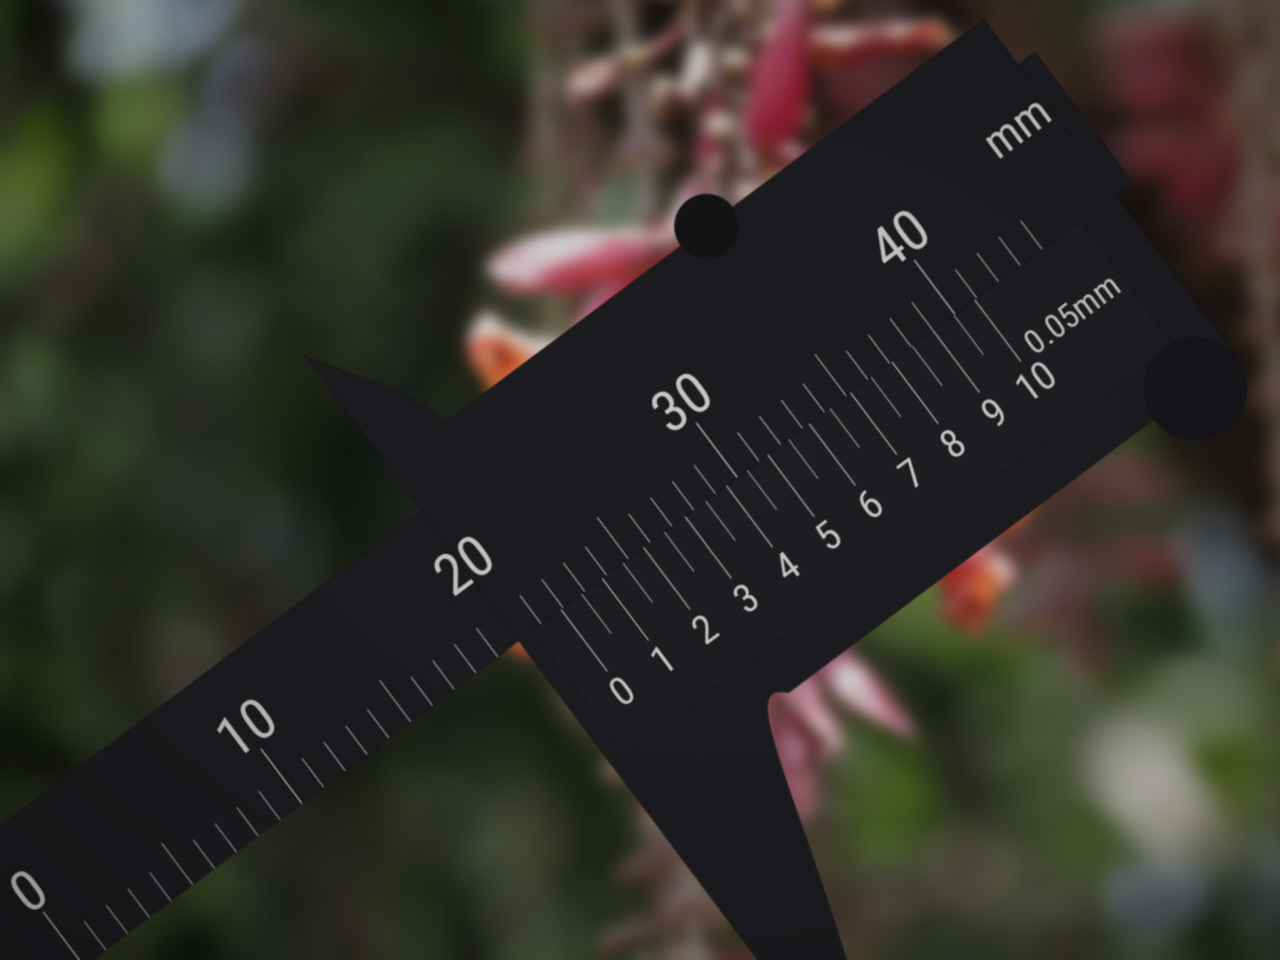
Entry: 21.90 mm
